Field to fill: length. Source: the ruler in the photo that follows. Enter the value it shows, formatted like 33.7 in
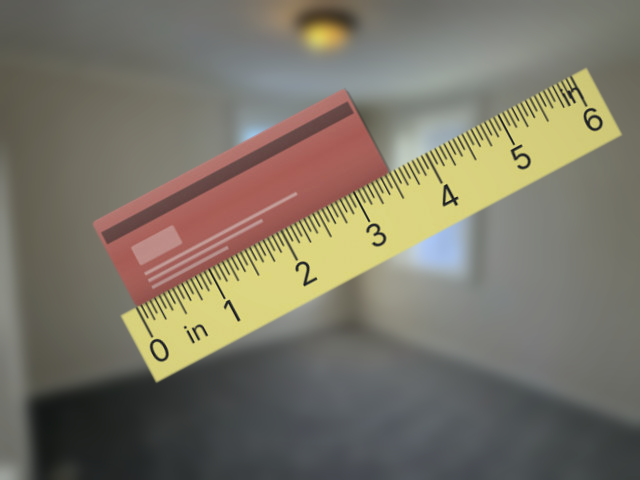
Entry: 3.5 in
